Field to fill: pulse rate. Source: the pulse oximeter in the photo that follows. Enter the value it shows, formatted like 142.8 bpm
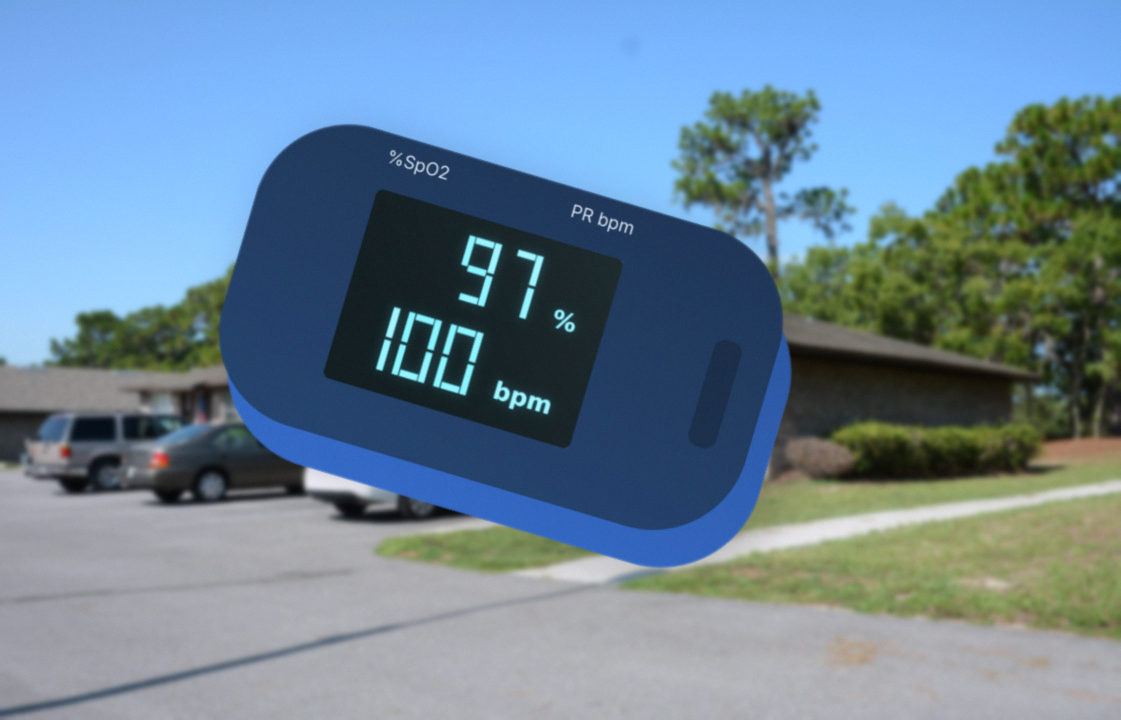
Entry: 100 bpm
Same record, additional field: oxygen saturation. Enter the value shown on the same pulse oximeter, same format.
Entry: 97 %
